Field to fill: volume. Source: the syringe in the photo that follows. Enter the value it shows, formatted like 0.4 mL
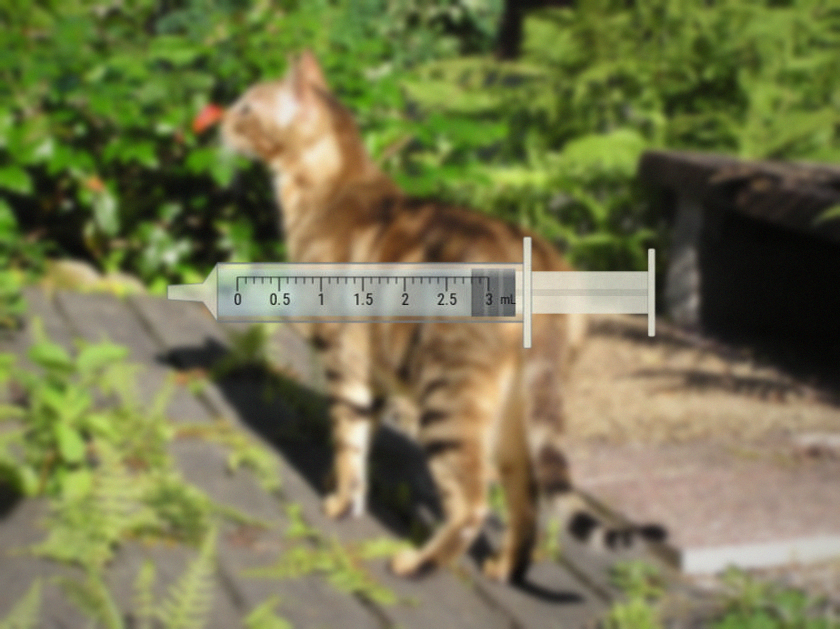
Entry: 2.8 mL
